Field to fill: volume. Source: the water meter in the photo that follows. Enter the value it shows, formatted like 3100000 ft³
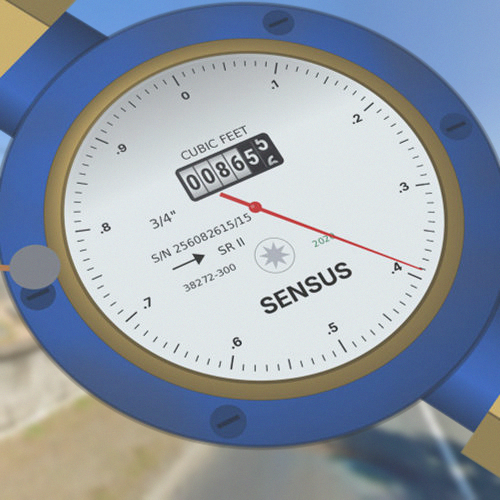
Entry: 8655.39 ft³
